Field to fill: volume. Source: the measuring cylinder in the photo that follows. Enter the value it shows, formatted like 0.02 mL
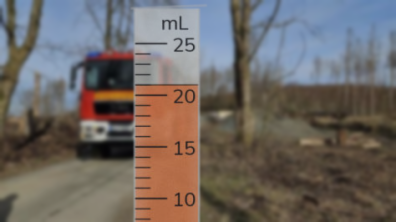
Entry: 21 mL
